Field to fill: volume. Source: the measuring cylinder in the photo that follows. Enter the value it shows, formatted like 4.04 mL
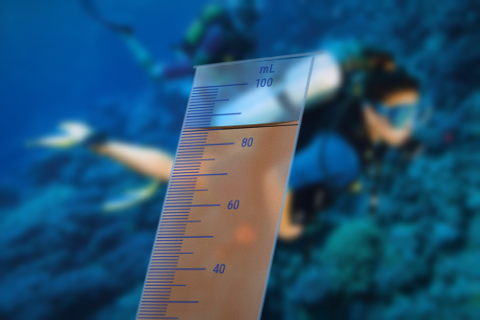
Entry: 85 mL
